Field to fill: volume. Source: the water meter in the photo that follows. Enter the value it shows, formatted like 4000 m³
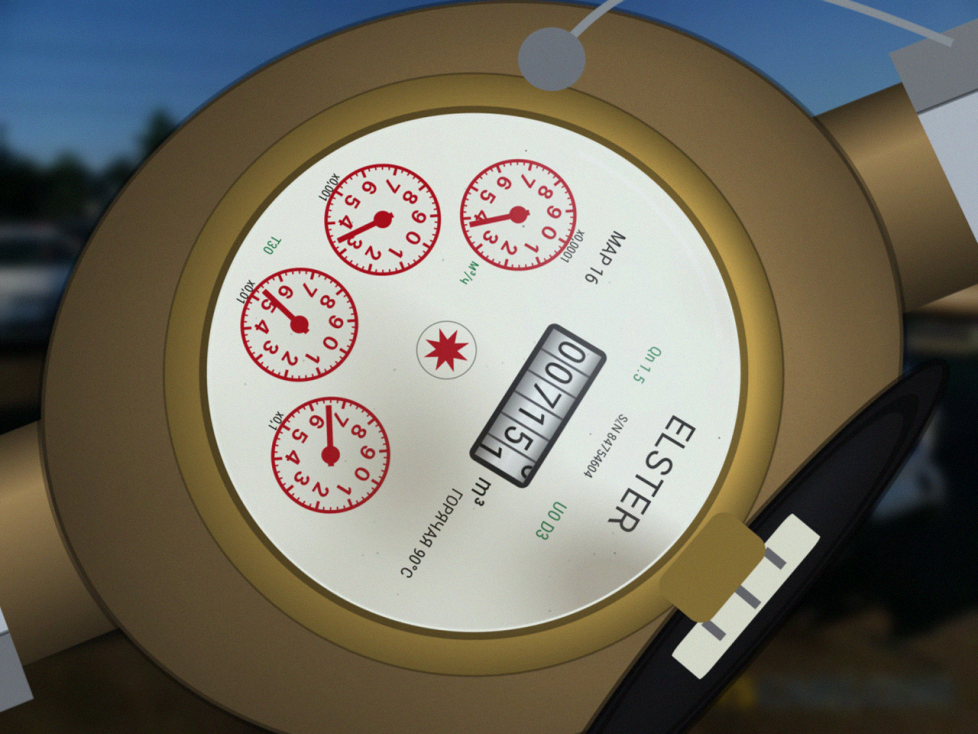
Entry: 7150.6533 m³
